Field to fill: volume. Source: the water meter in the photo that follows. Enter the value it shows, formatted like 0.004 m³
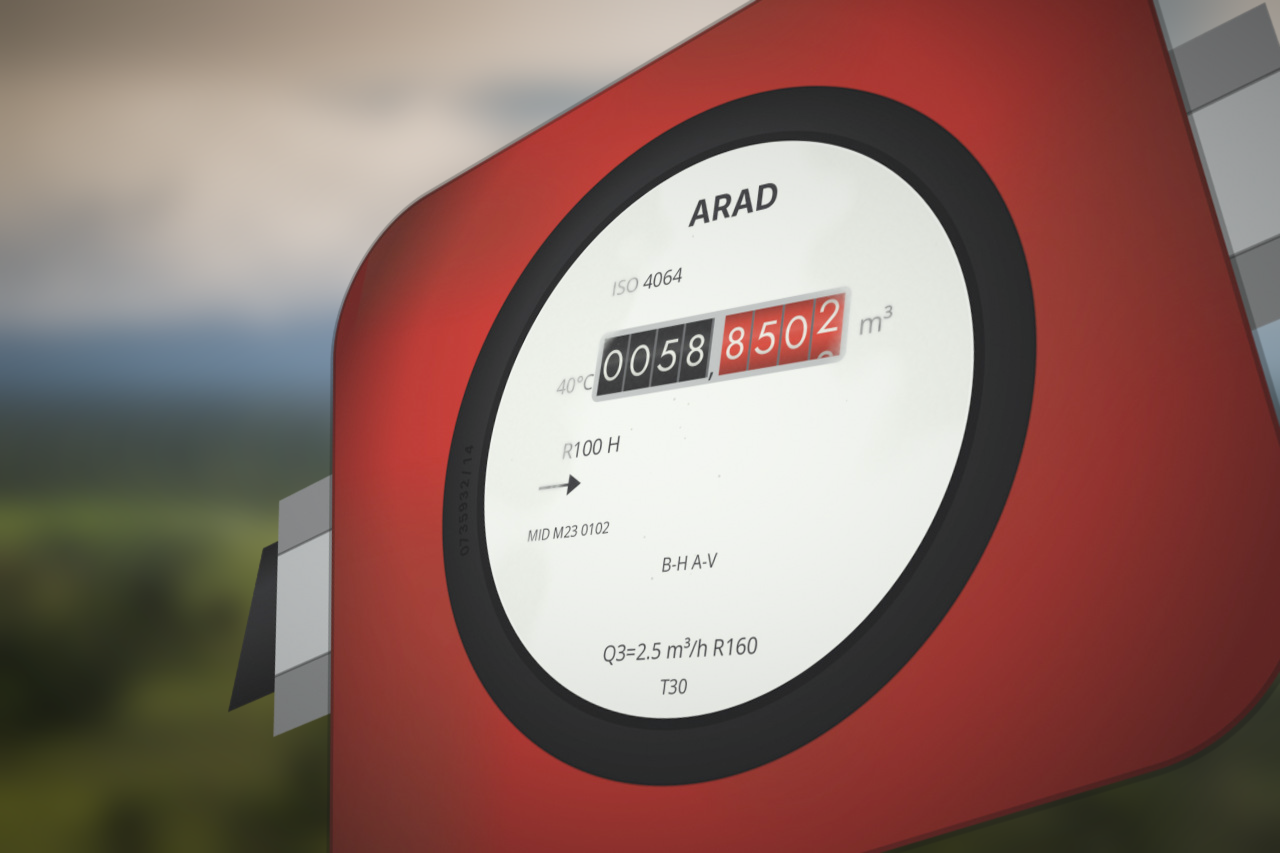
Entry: 58.8502 m³
